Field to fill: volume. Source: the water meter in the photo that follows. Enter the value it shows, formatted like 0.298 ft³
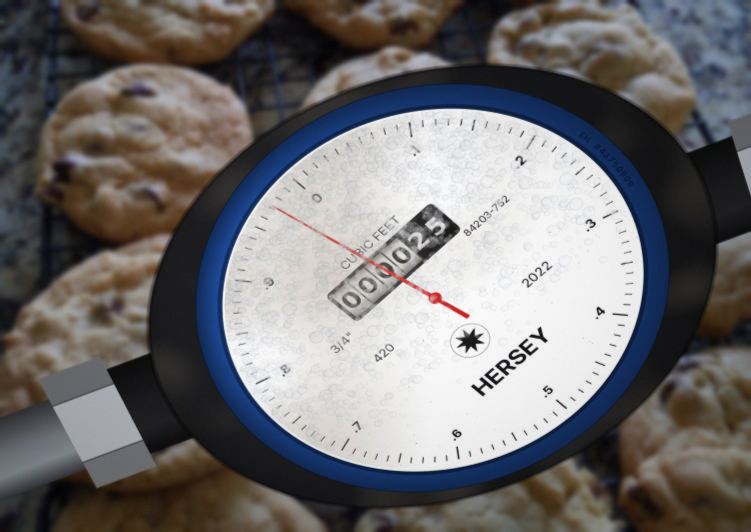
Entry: 24.97 ft³
